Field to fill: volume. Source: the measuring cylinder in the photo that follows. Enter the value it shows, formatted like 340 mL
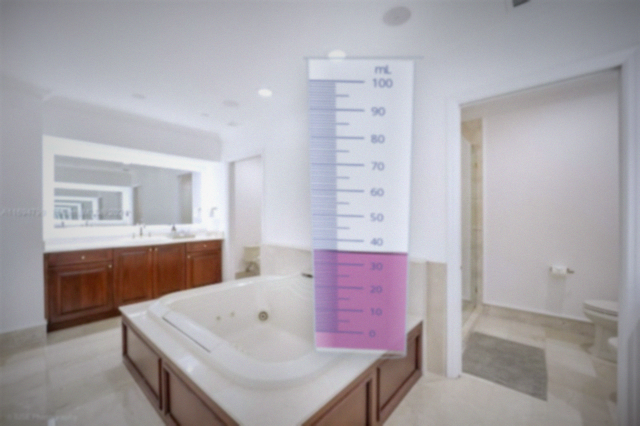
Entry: 35 mL
